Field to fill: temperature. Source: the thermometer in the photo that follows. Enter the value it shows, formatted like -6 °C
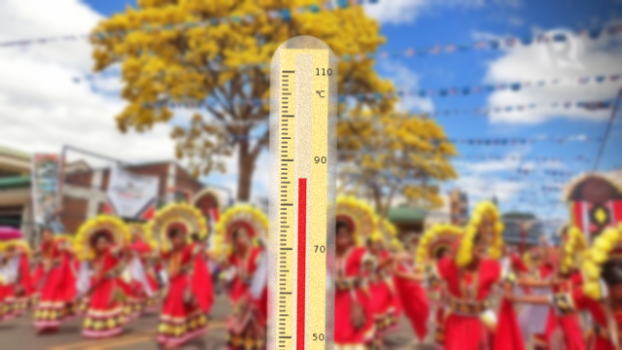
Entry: 86 °C
